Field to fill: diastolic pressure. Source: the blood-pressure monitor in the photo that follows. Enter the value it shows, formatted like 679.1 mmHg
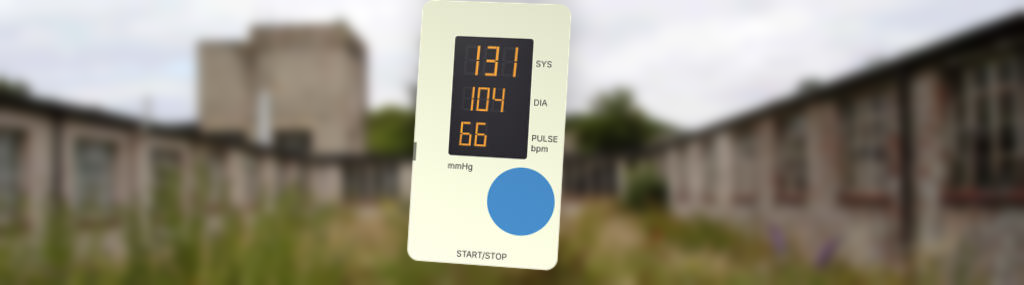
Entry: 104 mmHg
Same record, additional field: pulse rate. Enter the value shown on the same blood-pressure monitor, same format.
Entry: 66 bpm
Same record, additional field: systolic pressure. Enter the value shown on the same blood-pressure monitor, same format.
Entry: 131 mmHg
